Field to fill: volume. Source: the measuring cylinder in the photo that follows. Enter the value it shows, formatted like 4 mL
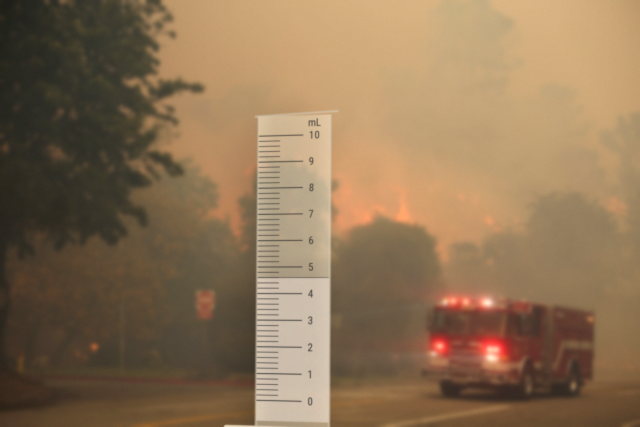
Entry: 4.6 mL
